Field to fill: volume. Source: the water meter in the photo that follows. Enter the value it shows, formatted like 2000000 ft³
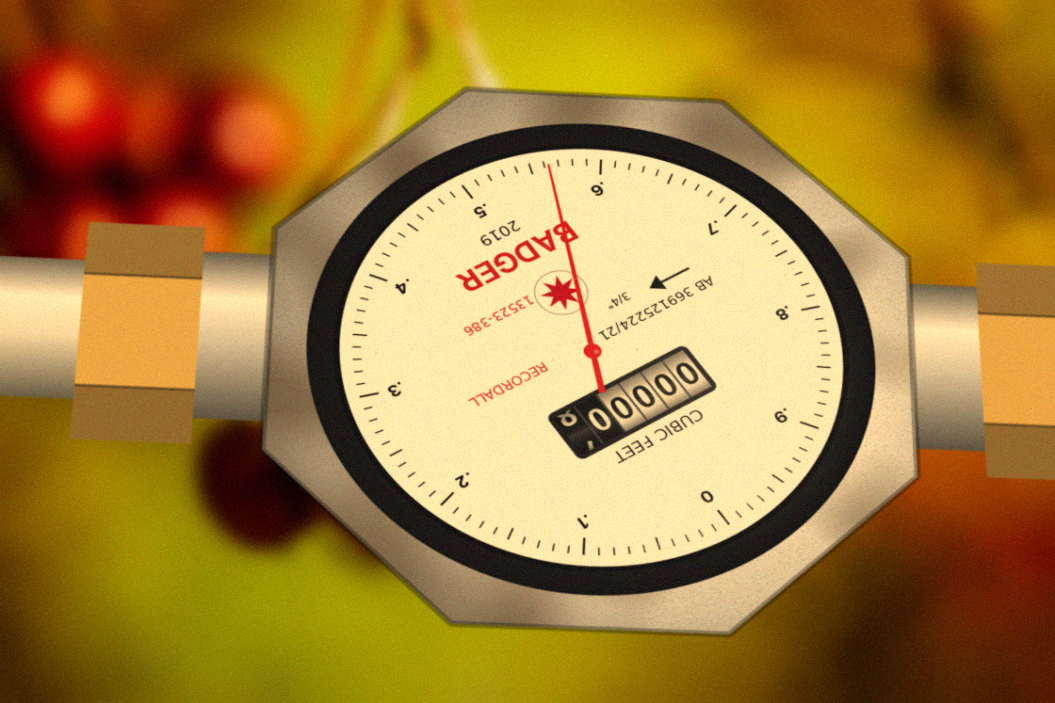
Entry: 7.56 ft³
